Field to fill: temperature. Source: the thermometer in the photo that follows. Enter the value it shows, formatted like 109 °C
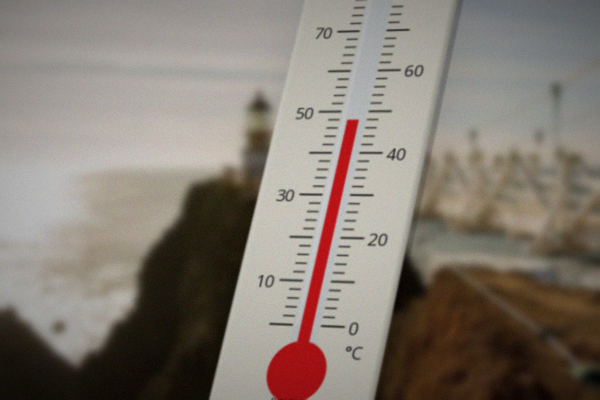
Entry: 48 °C
